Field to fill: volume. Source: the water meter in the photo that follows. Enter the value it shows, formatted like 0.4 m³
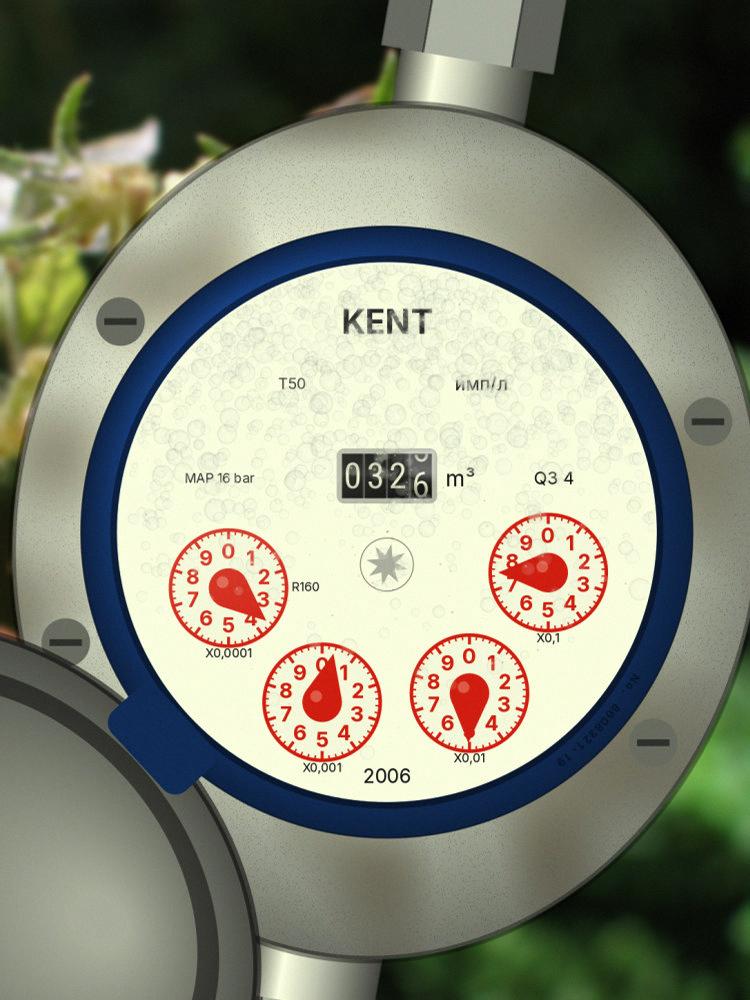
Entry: 325.7503 m³
